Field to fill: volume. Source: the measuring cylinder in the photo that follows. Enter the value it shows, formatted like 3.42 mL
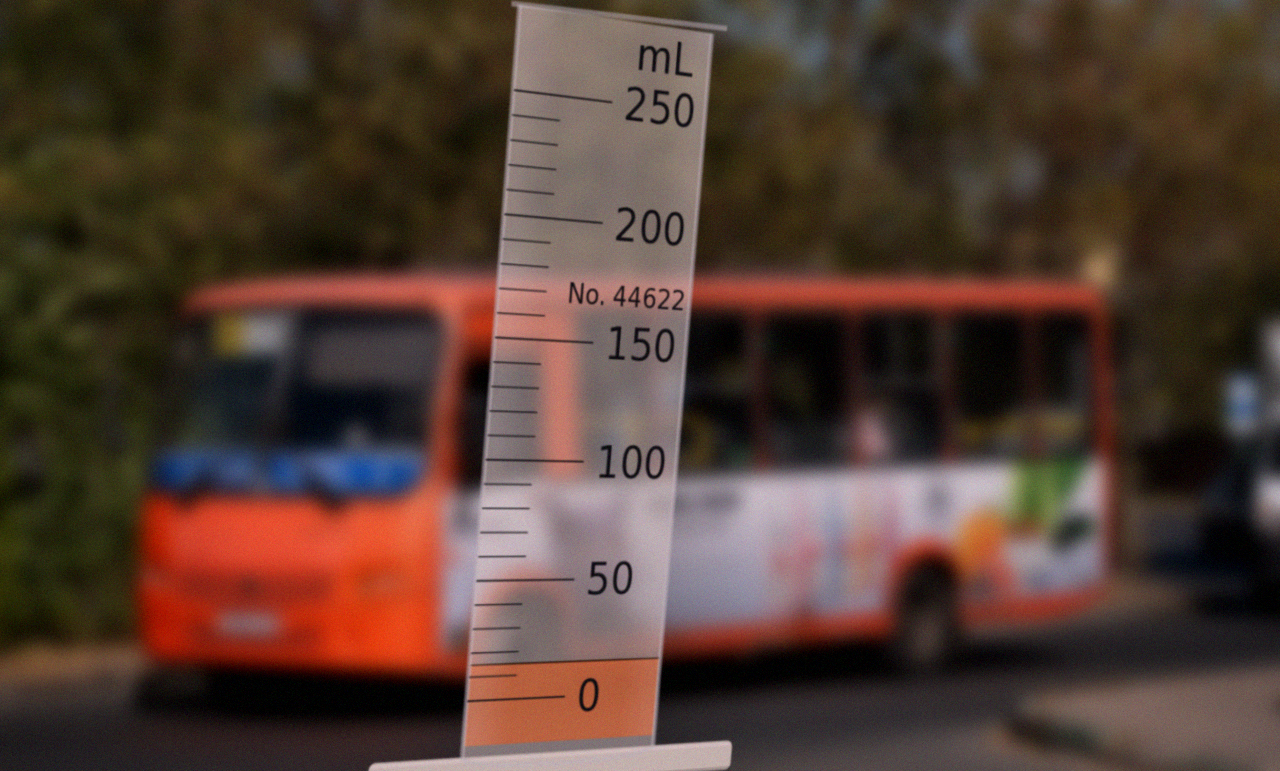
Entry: 15 mL
